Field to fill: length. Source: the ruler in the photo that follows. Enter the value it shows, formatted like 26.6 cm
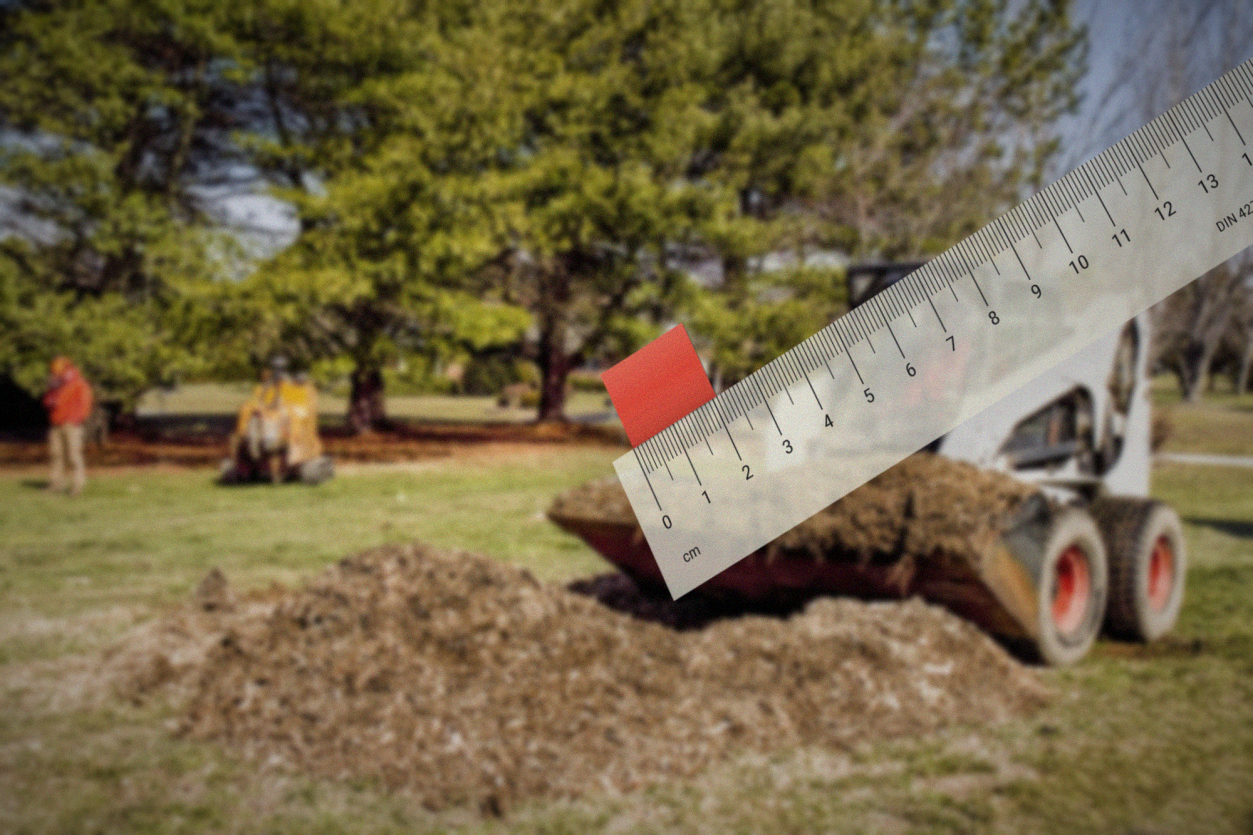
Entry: 2.1 cm
